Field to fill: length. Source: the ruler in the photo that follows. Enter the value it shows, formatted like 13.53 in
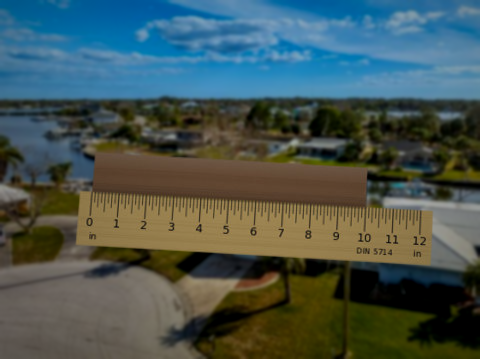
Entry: 10 in
